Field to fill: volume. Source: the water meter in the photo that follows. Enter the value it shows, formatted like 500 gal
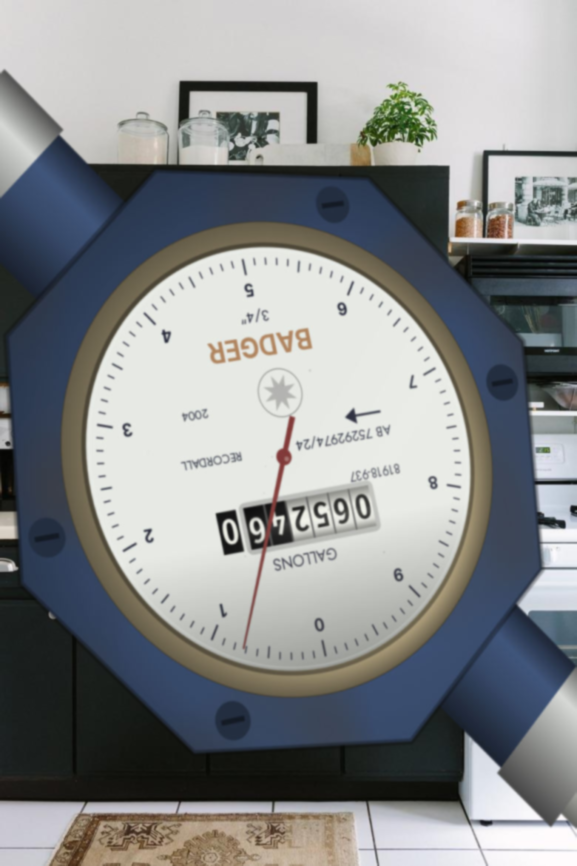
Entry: 652460.7 gal
